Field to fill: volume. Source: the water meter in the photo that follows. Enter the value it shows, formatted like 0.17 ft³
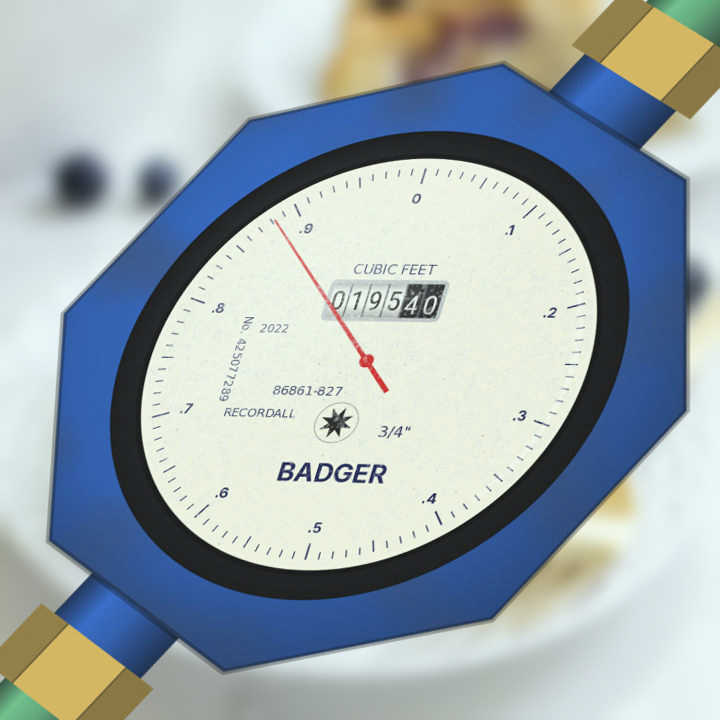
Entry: 19539.88 ft³
